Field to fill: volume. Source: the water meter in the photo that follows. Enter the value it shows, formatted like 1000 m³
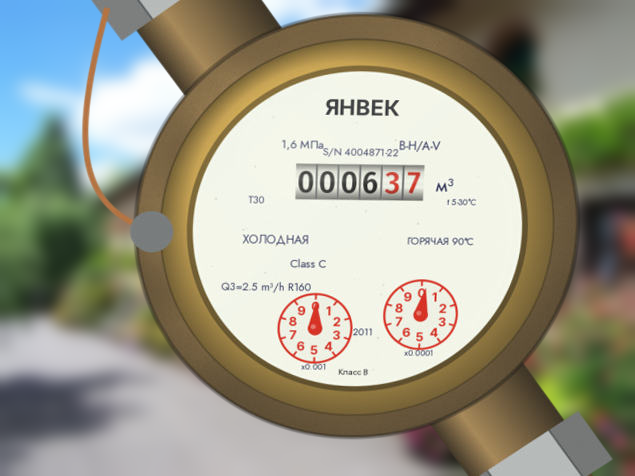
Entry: 6.3700 m³
